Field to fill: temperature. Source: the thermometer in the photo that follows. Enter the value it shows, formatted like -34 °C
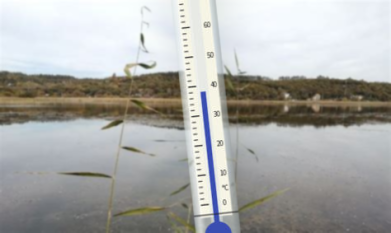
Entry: 38 °C
